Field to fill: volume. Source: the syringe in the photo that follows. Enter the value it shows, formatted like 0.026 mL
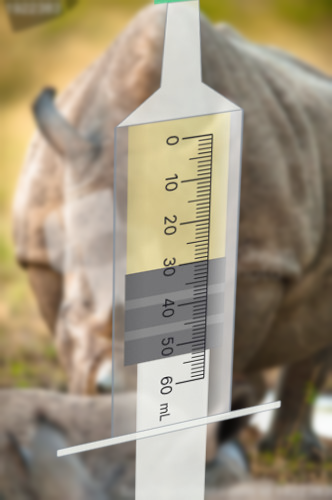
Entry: 30 mL
